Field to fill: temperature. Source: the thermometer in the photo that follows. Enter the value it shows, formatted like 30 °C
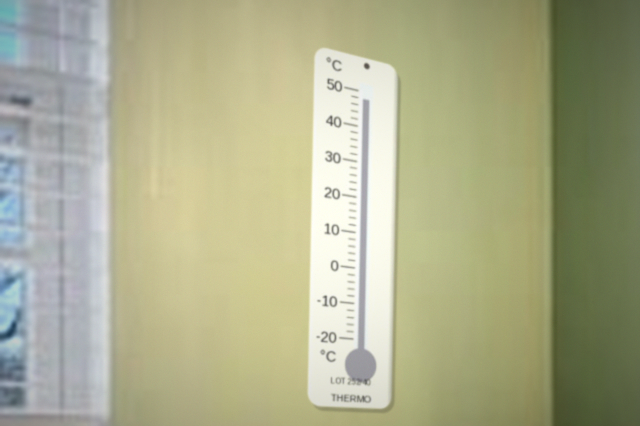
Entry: 48 °C
